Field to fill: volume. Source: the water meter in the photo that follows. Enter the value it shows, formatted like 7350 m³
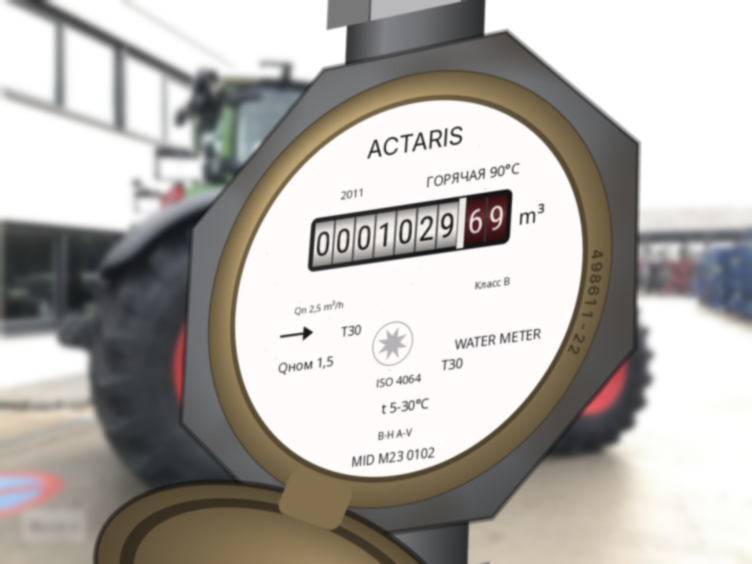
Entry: 1029.69 m³
